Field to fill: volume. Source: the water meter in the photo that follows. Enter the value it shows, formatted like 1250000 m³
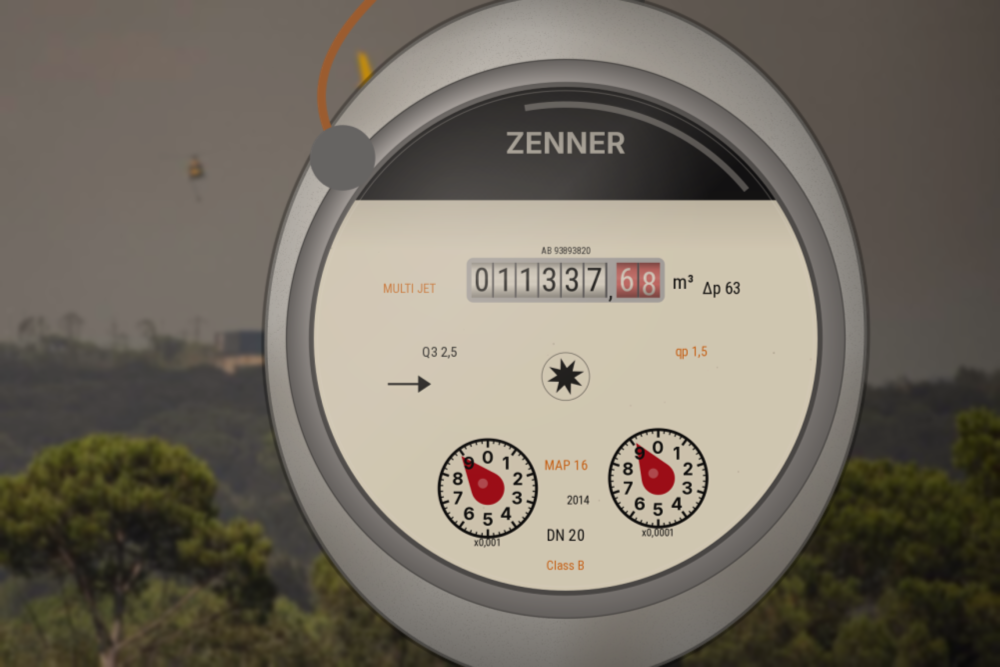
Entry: 11337.6789 m³
